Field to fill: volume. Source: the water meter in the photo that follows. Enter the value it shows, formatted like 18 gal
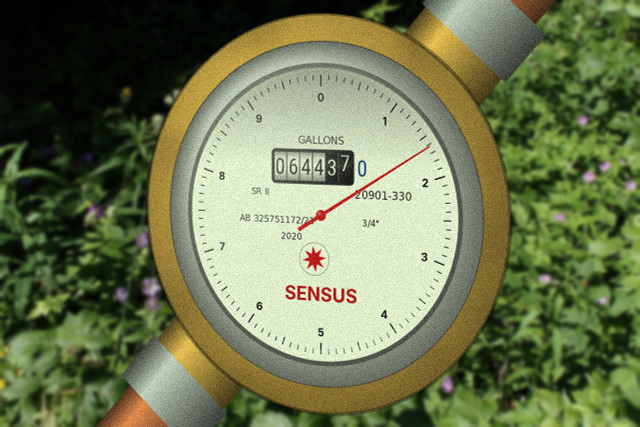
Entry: 644371.6 gal
